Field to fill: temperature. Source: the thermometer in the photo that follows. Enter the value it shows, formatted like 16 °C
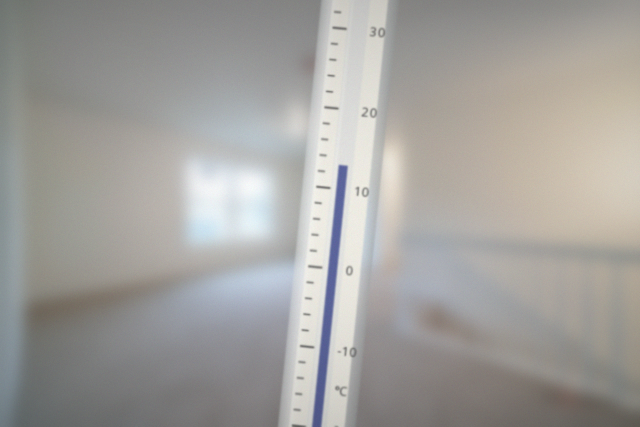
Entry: 13 °C
